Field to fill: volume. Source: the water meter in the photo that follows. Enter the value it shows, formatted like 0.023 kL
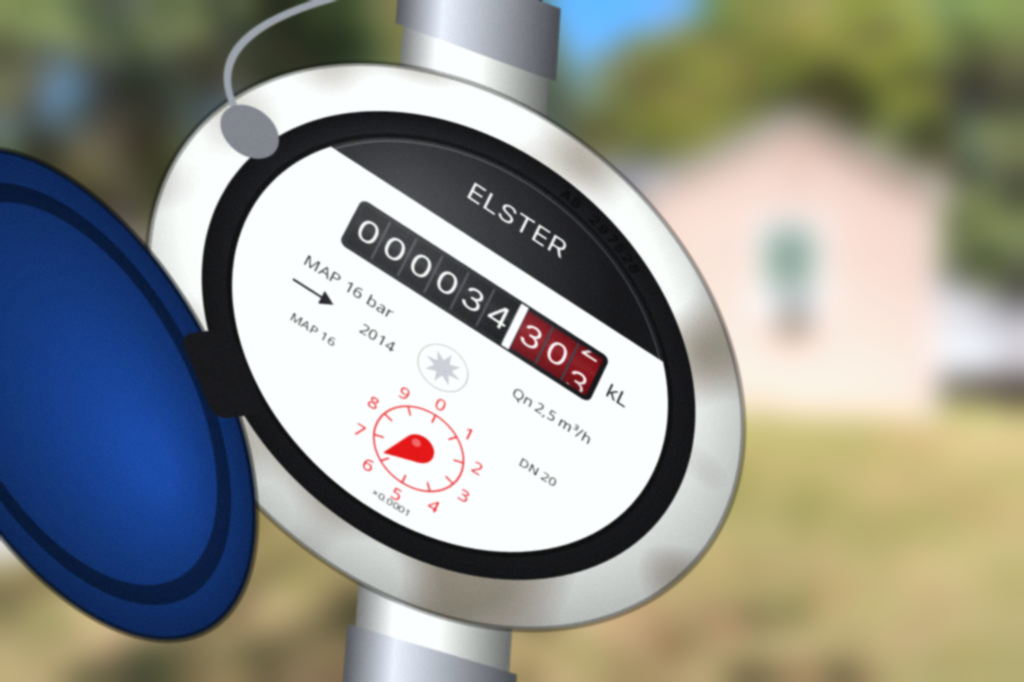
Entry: 34.3026 kL
